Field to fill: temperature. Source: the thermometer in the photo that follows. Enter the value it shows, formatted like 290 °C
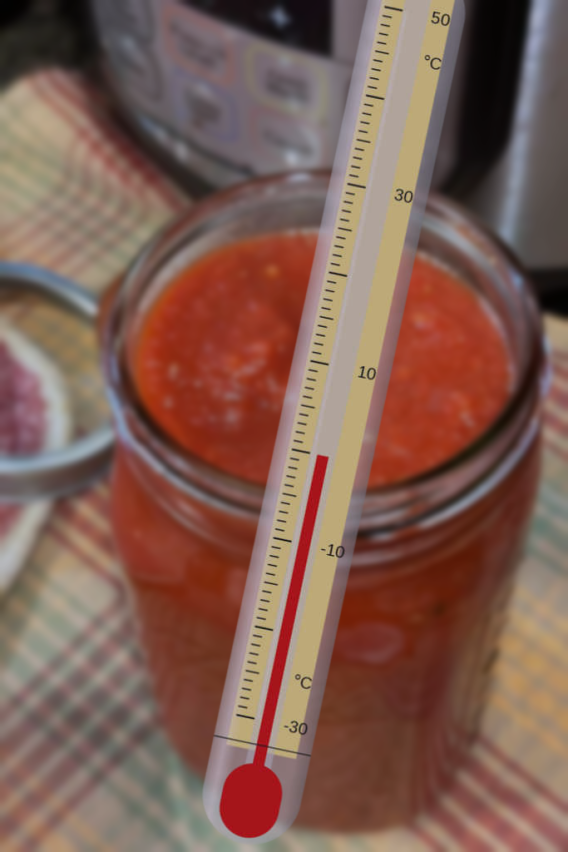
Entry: 0 °C
